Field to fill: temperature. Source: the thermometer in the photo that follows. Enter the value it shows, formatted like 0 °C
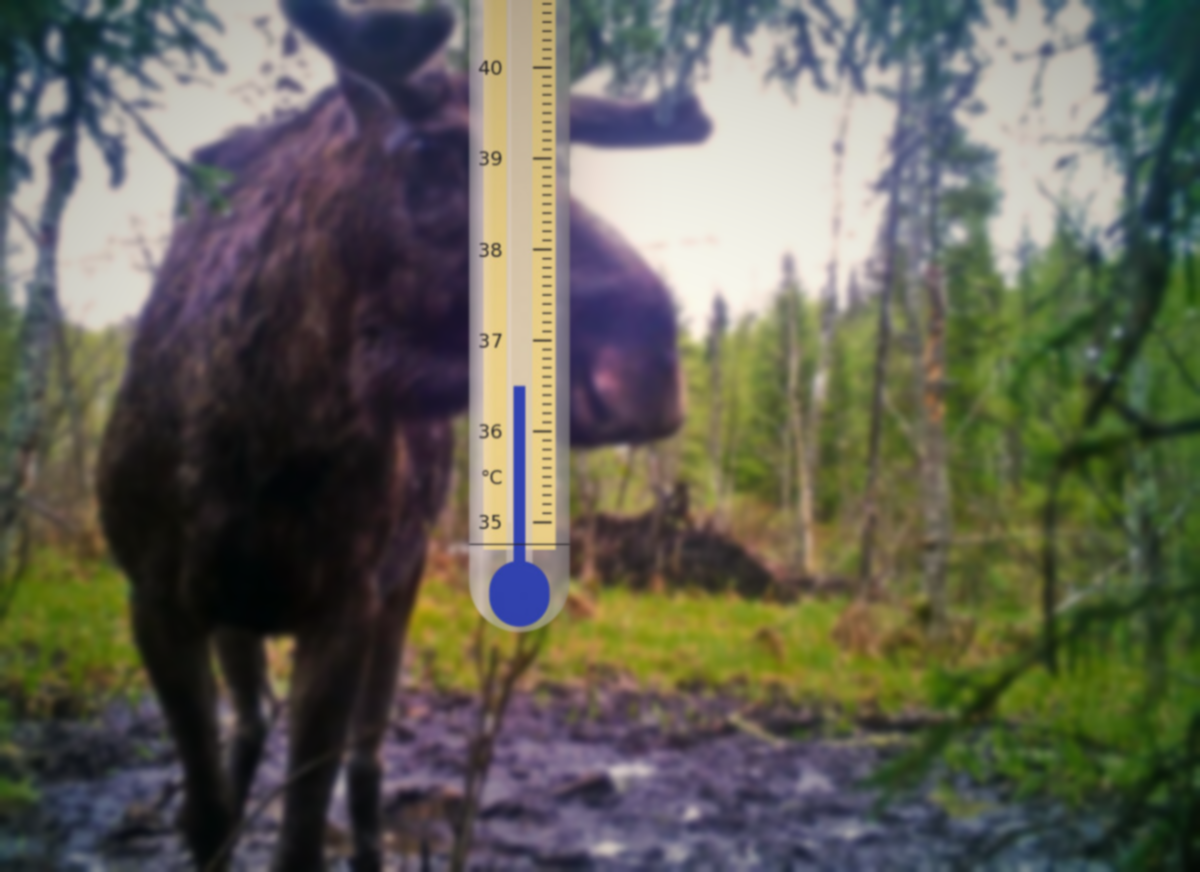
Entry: 36.5 °C
